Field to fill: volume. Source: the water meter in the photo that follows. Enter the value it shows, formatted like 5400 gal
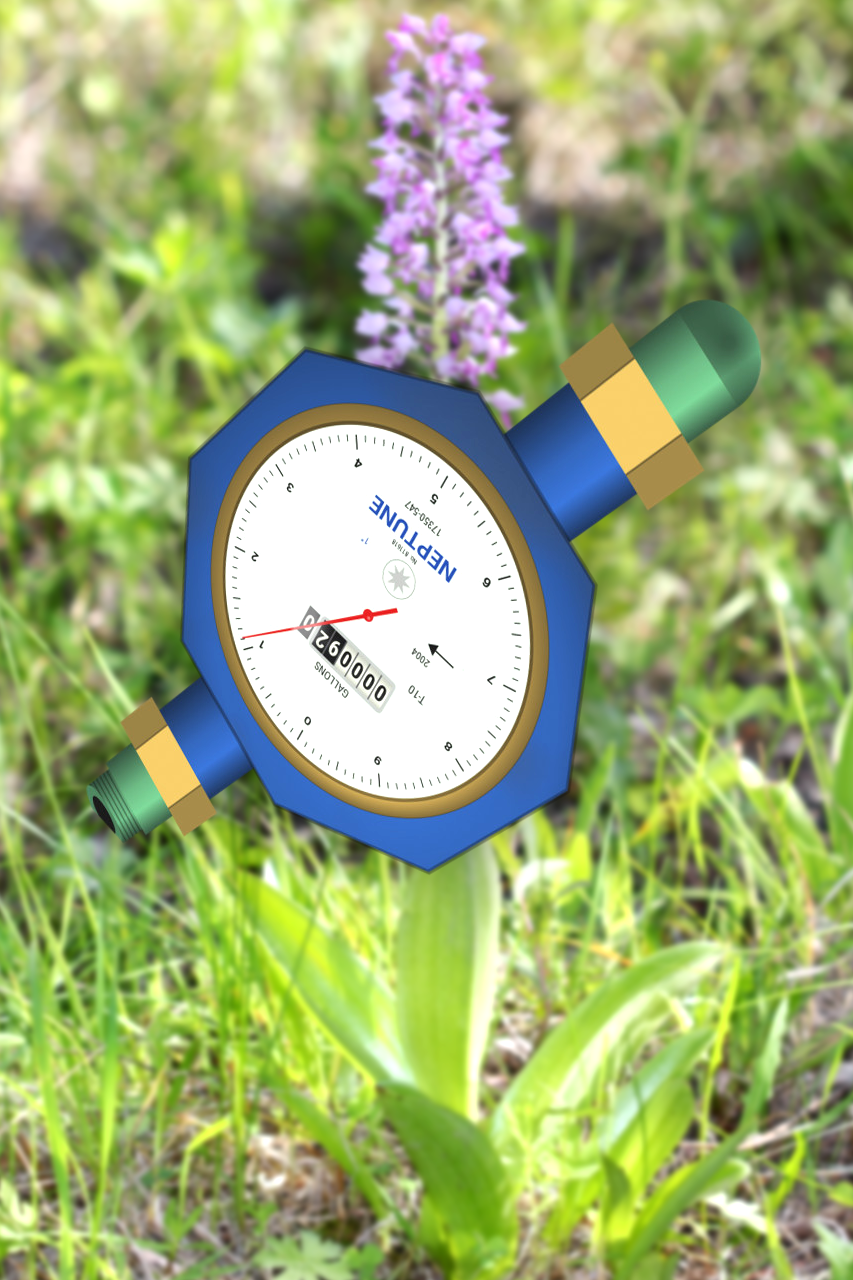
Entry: 921.1 gal
